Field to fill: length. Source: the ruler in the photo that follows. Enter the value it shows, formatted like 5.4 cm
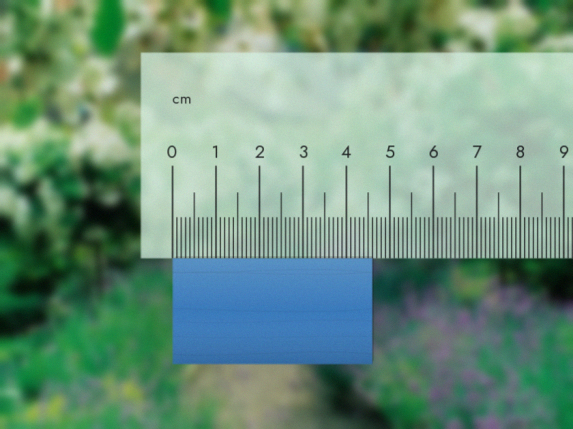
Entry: 4.6 cm
